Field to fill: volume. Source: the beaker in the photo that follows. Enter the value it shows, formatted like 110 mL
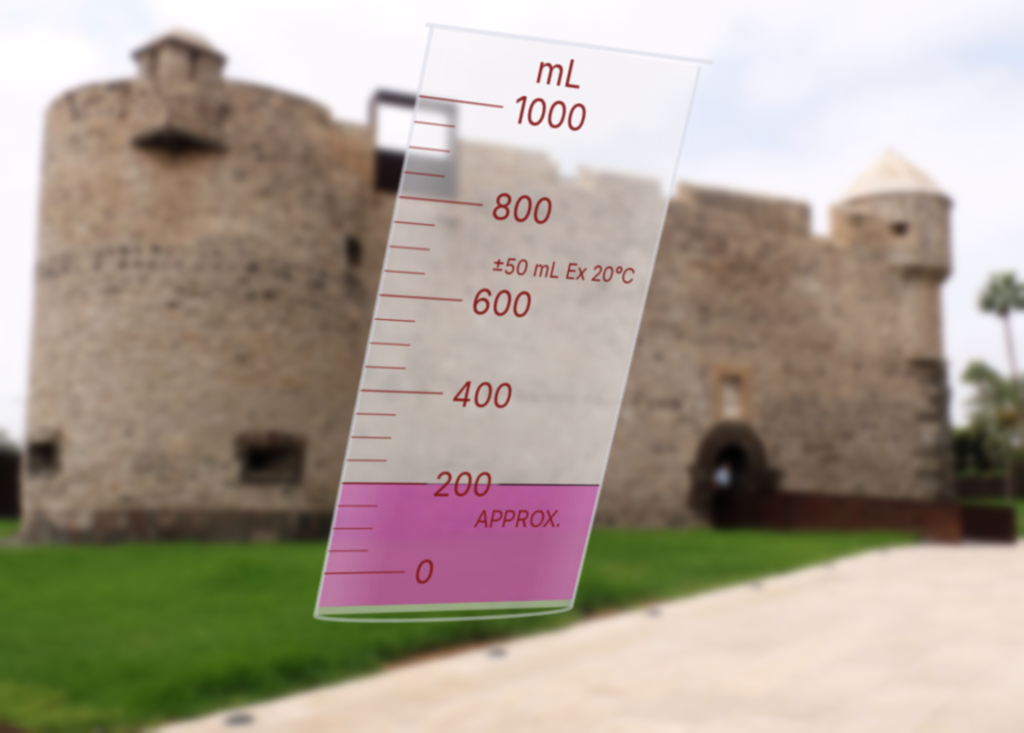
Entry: 200 mL
